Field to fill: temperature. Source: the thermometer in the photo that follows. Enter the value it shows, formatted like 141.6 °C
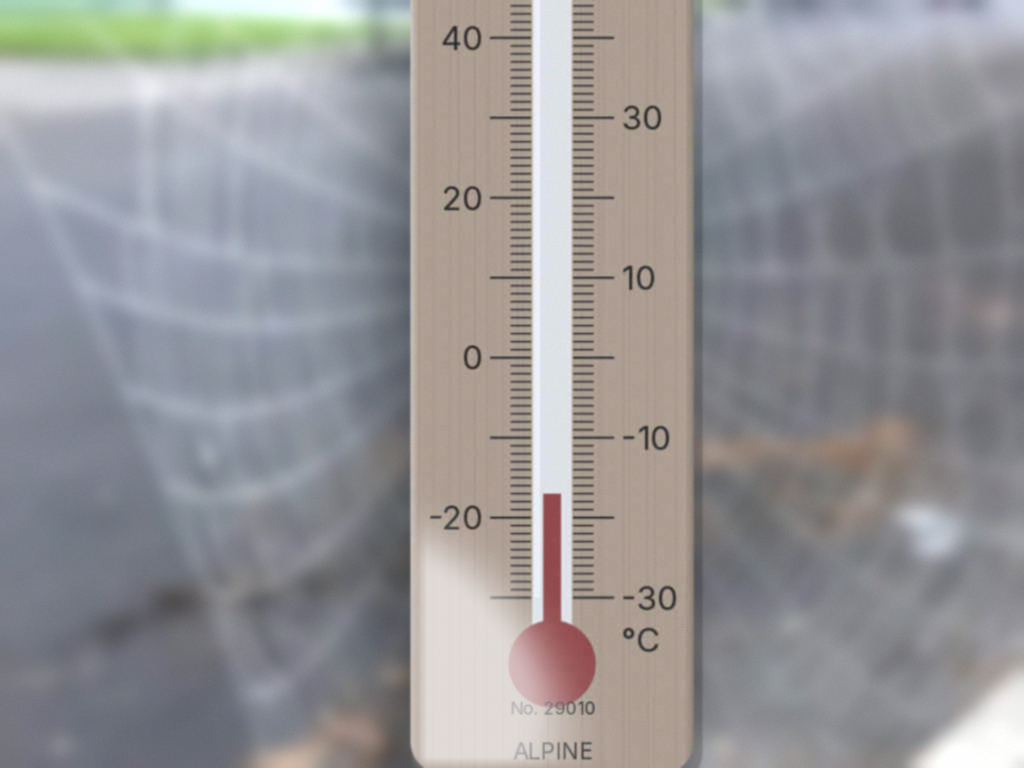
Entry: -17 °C
